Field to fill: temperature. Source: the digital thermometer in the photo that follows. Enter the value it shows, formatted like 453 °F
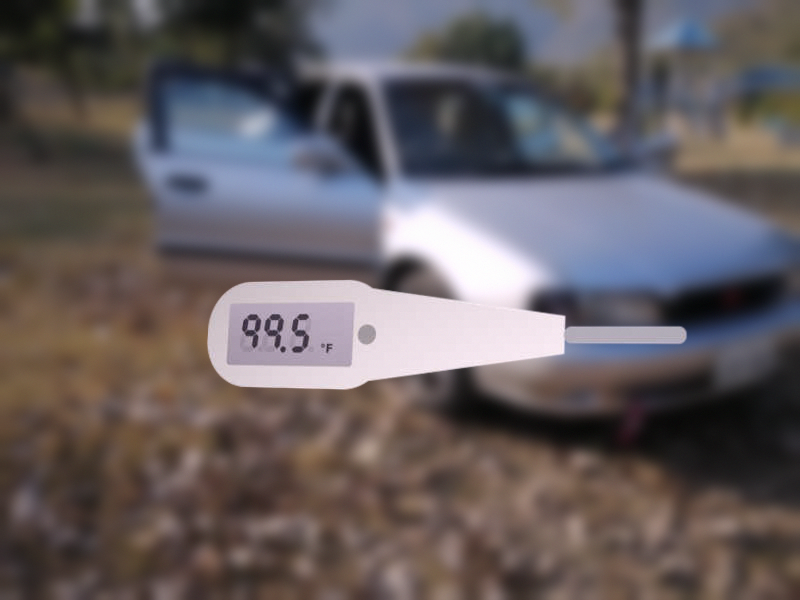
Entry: 99.5 °F
